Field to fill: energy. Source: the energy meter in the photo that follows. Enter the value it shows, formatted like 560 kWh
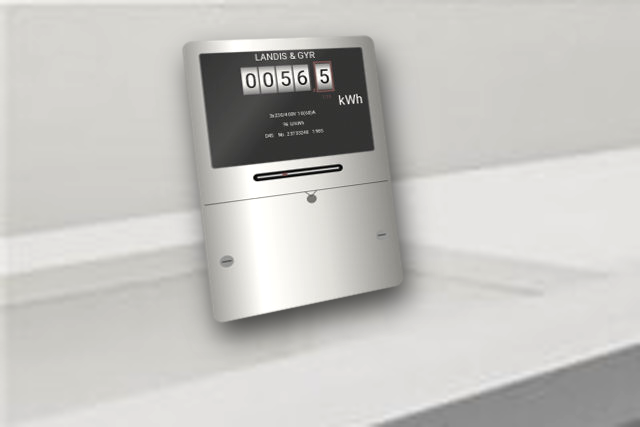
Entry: 56.5 kWh
